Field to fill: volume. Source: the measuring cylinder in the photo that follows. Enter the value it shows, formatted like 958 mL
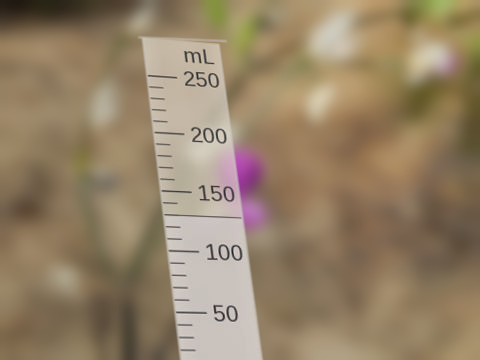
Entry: 130 mL
